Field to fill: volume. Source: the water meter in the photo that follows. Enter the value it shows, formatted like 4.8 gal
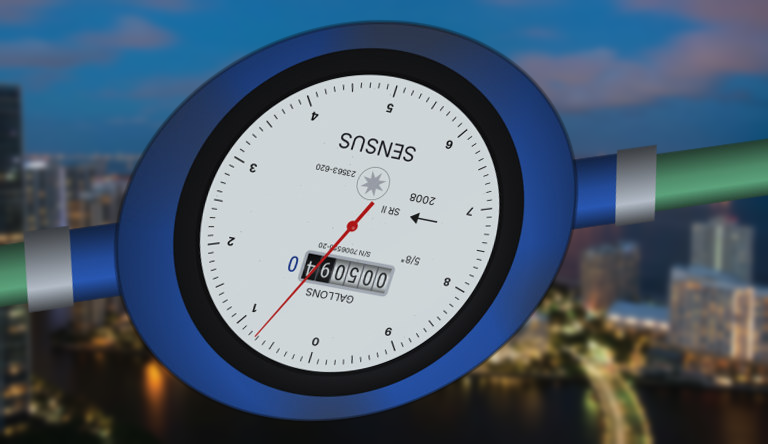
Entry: 50940.7 gal
